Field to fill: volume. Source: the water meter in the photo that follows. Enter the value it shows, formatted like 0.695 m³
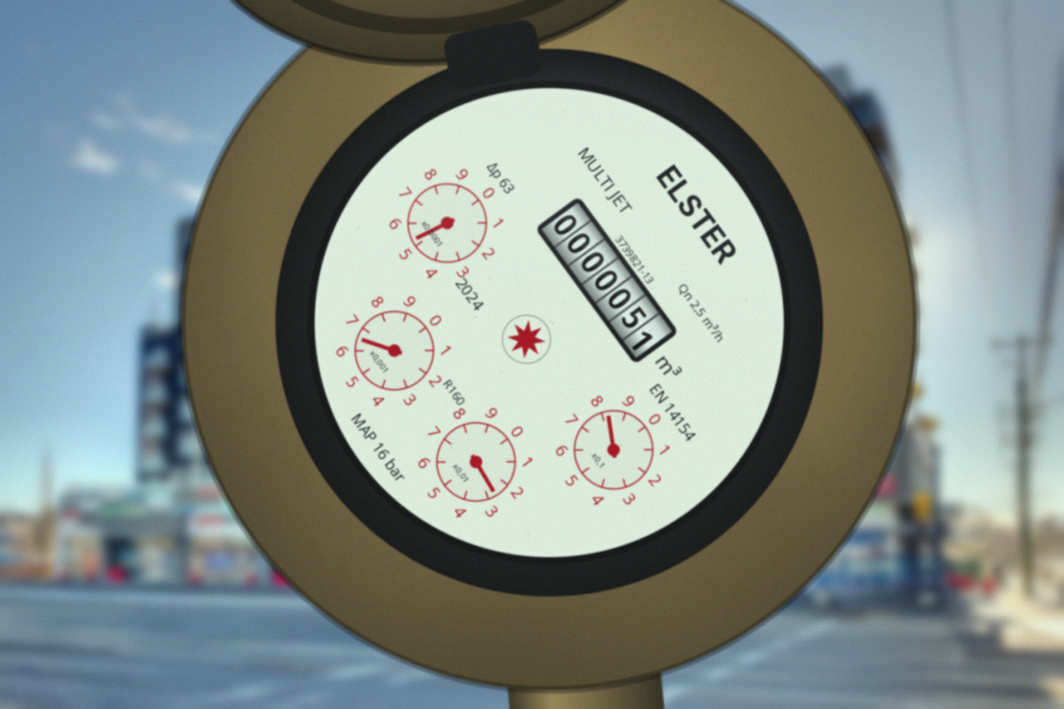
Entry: 50.8265 m³
